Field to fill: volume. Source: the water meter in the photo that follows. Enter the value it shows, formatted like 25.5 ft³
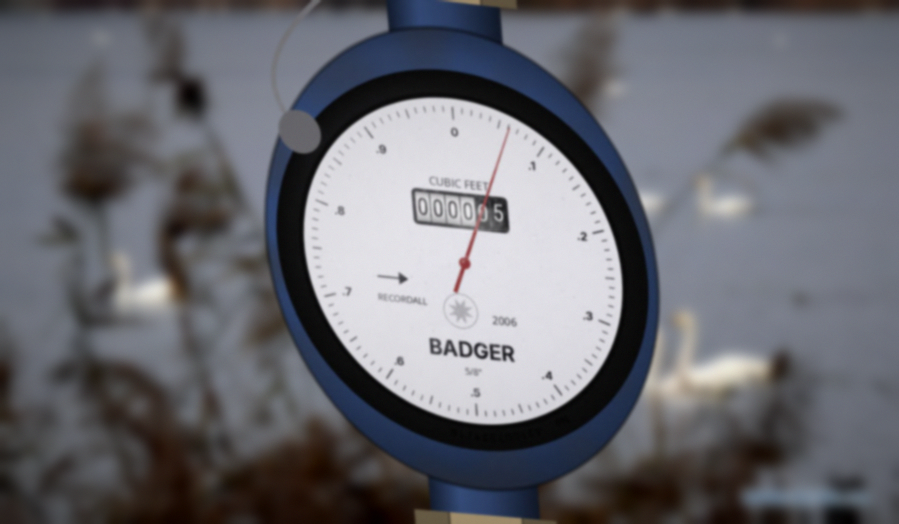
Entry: 5.06 ft³
